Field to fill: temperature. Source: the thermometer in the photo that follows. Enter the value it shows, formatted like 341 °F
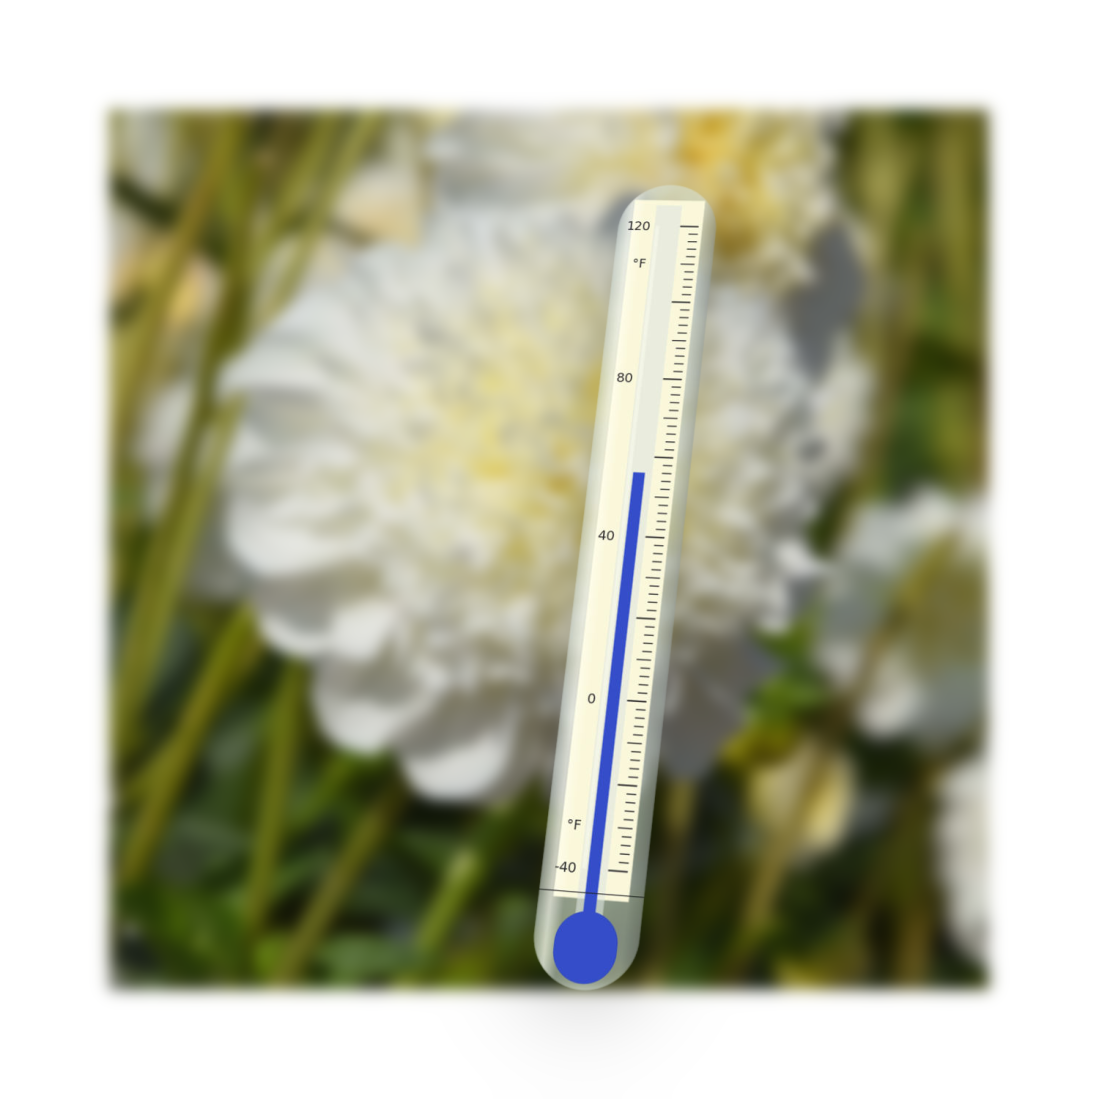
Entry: 56 °F
